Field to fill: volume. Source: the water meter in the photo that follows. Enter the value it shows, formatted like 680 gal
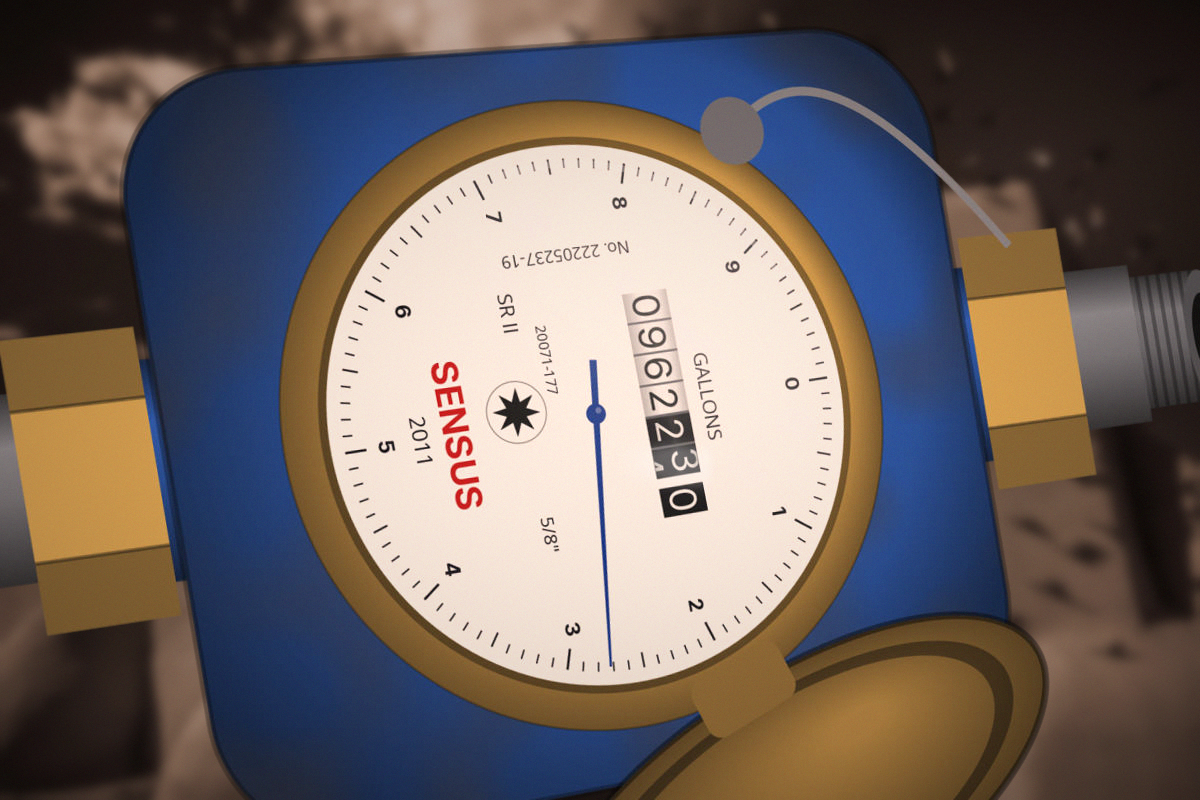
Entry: 962232.7 gal
